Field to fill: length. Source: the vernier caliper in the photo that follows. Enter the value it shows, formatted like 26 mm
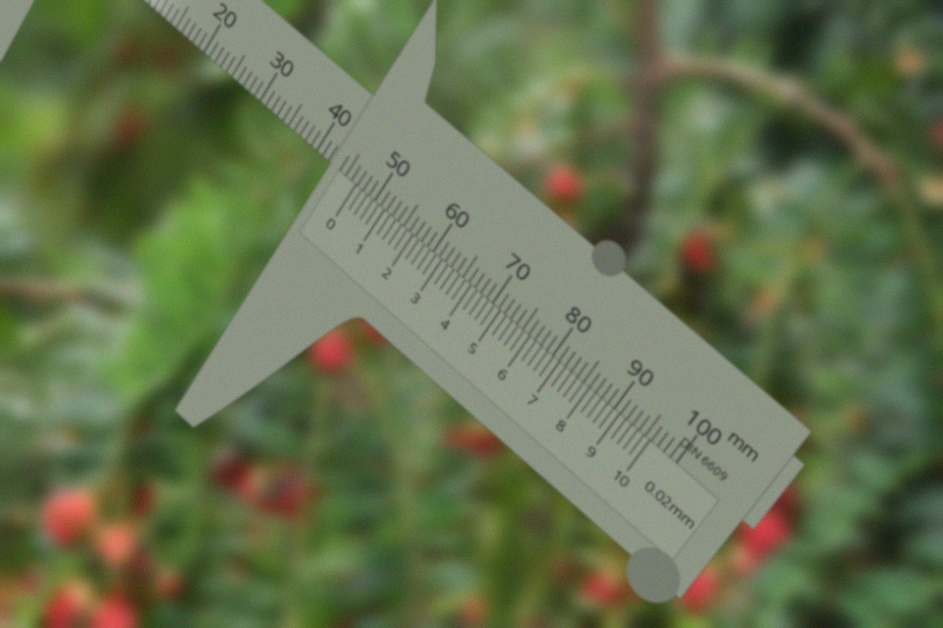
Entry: 46.8 mm
